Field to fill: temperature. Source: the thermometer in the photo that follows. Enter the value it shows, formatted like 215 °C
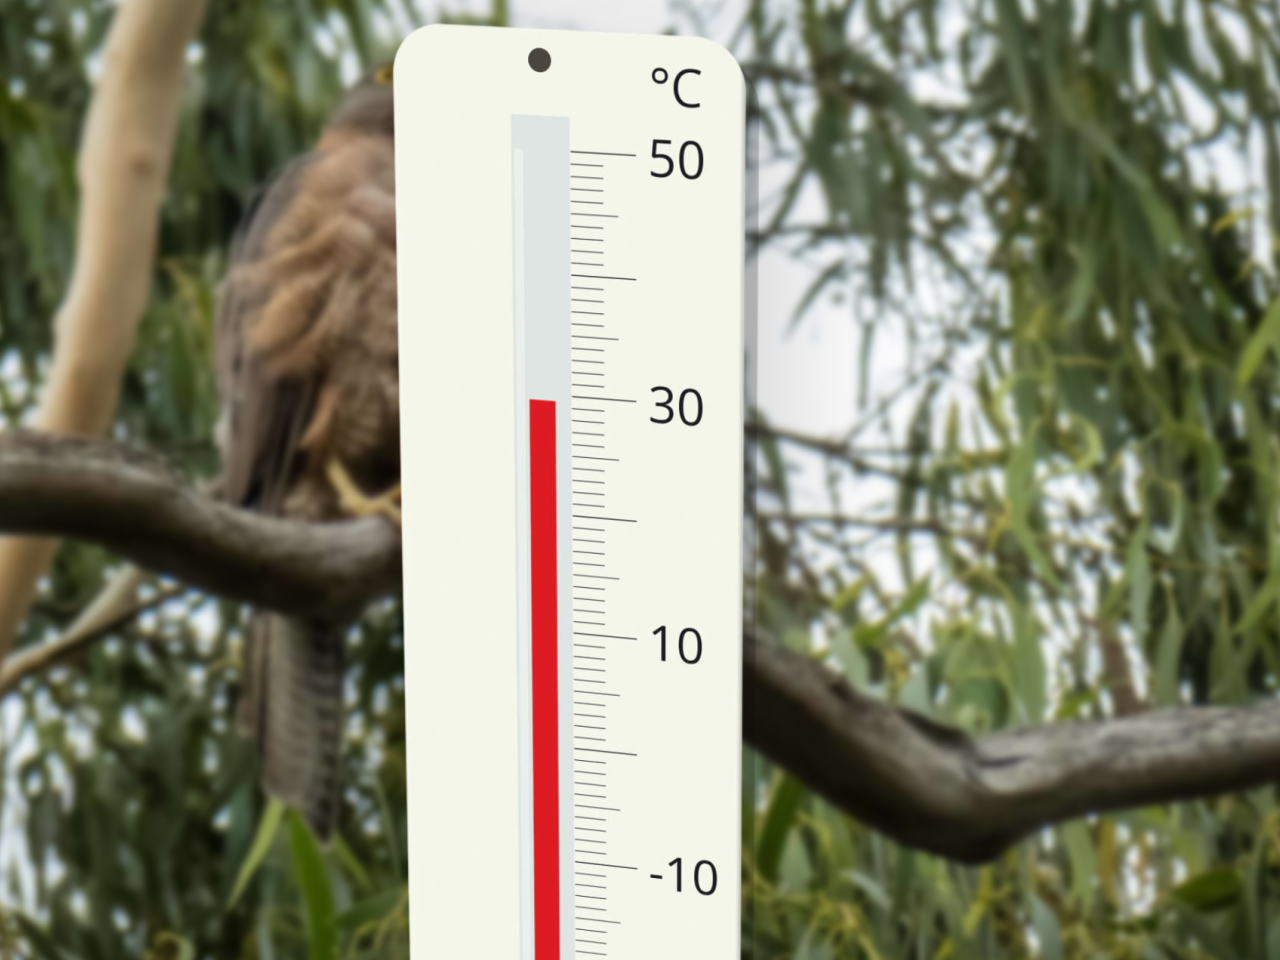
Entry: 29.5 °C
